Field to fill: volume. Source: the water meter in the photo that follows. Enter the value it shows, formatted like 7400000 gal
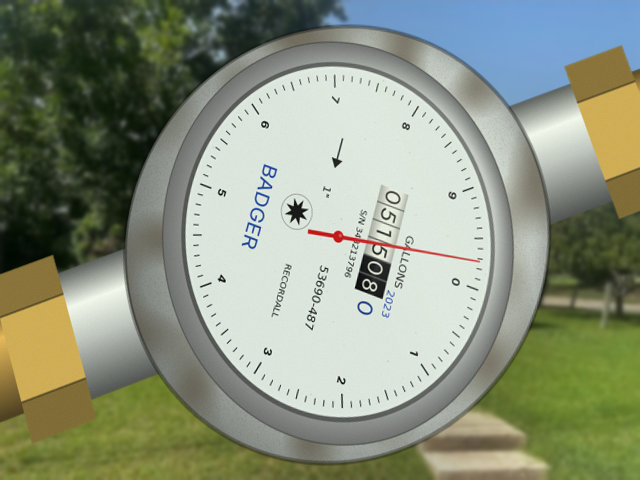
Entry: 515079.7 gal
